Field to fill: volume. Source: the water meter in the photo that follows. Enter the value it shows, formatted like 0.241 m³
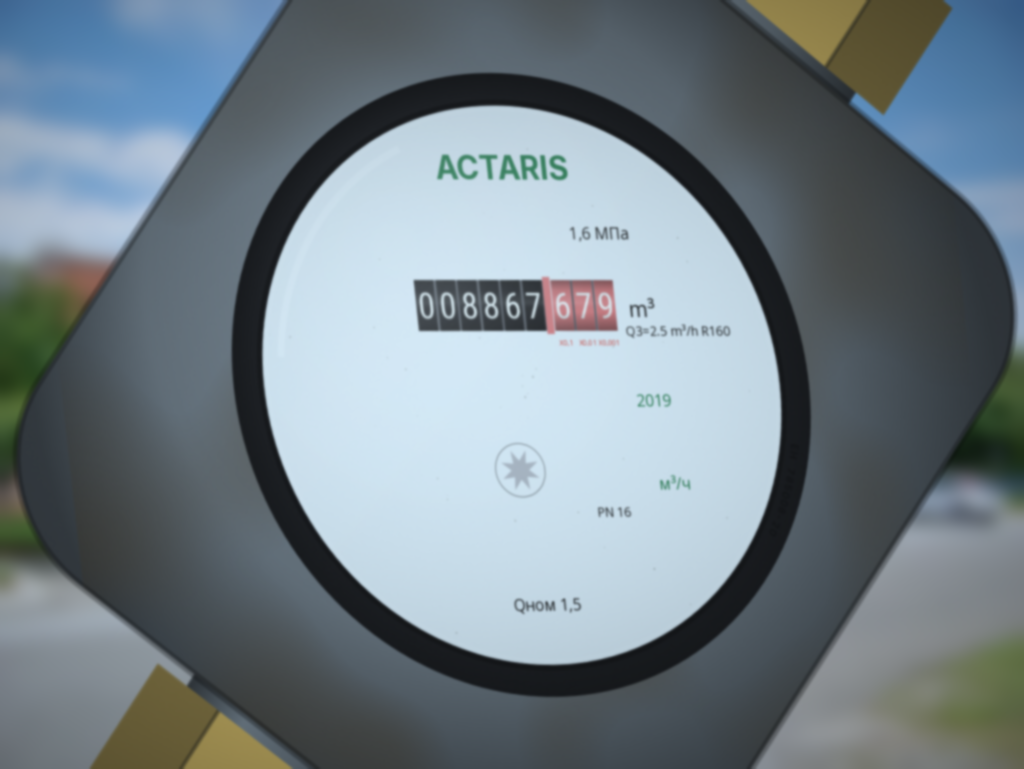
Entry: 8867.679 m³
